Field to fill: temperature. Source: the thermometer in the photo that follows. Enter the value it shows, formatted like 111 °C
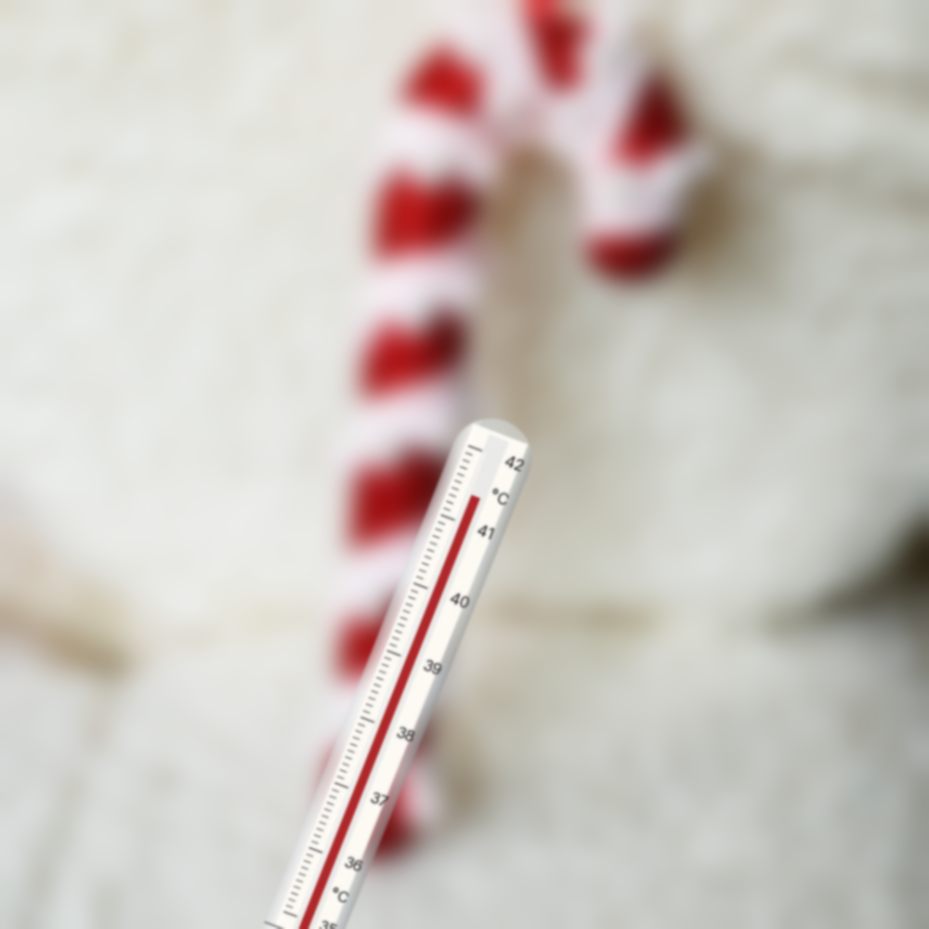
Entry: 41.4 °C
